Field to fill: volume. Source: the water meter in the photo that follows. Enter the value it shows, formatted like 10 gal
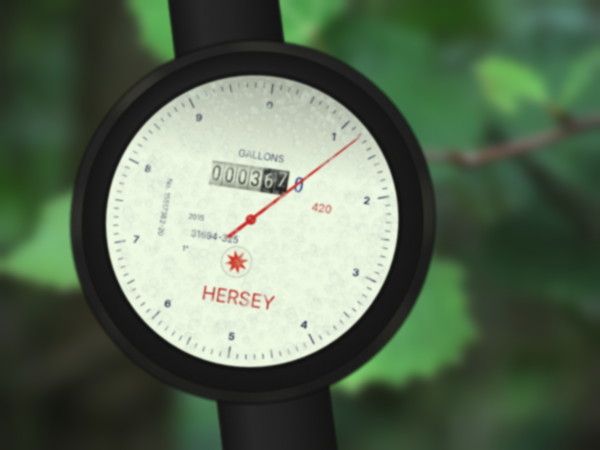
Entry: 3671.2 gal
